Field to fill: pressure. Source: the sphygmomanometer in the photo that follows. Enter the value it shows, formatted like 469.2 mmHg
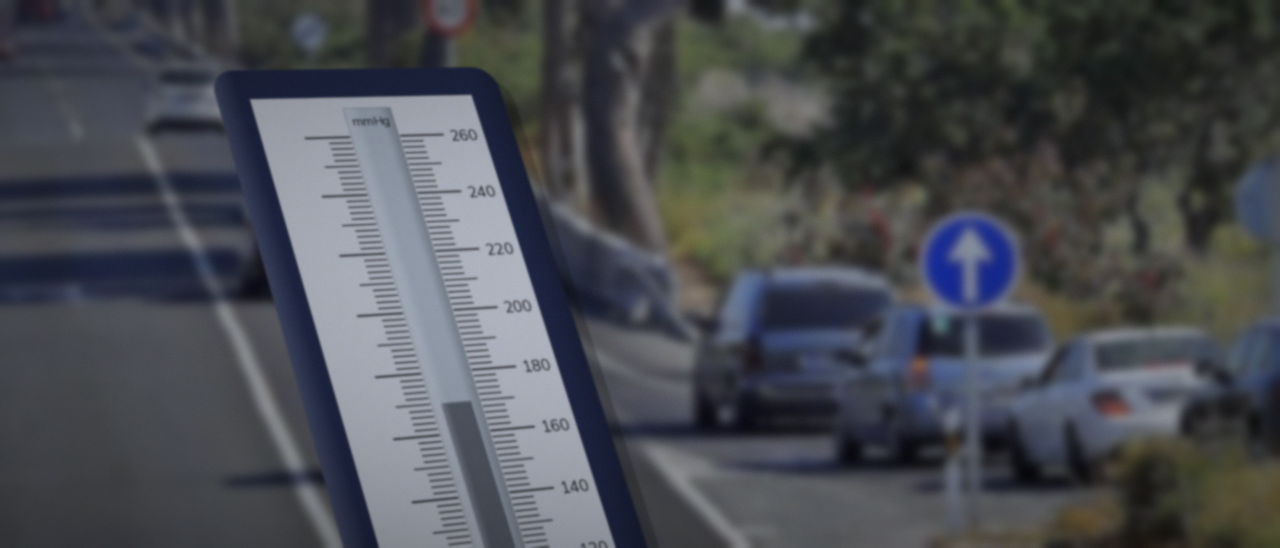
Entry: 170 mmHg
